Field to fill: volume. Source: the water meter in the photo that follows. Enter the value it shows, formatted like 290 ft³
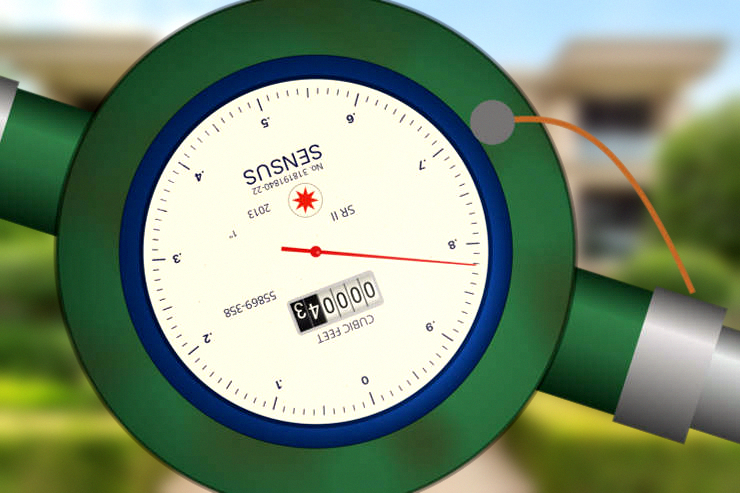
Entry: 42.82 ft³
